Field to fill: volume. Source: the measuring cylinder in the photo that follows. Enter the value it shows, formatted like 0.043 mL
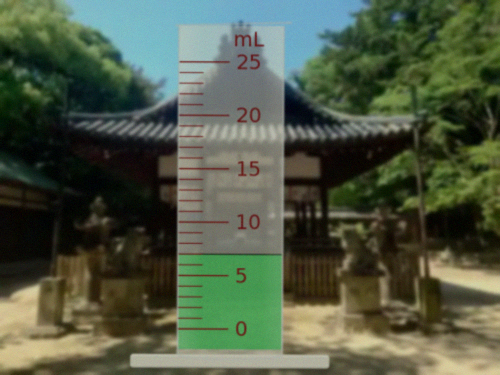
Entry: 7 mL
